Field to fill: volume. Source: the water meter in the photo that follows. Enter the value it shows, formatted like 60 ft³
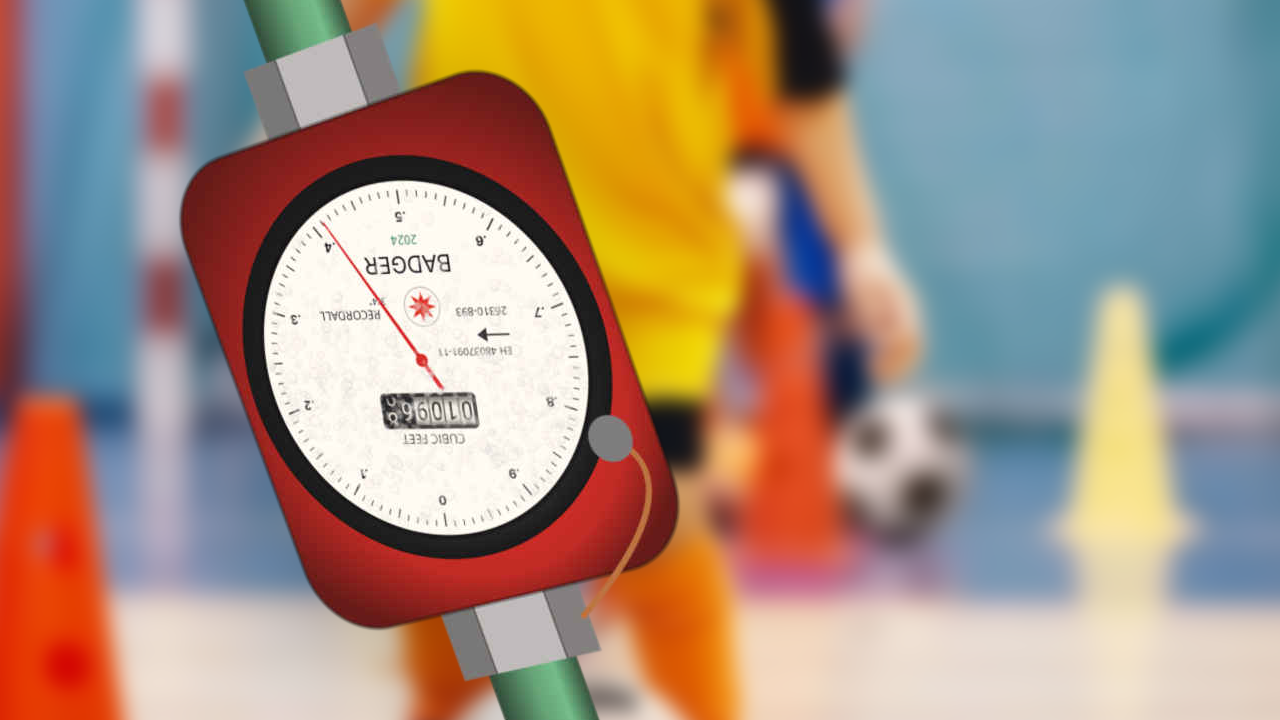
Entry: 10968.41 ft³
